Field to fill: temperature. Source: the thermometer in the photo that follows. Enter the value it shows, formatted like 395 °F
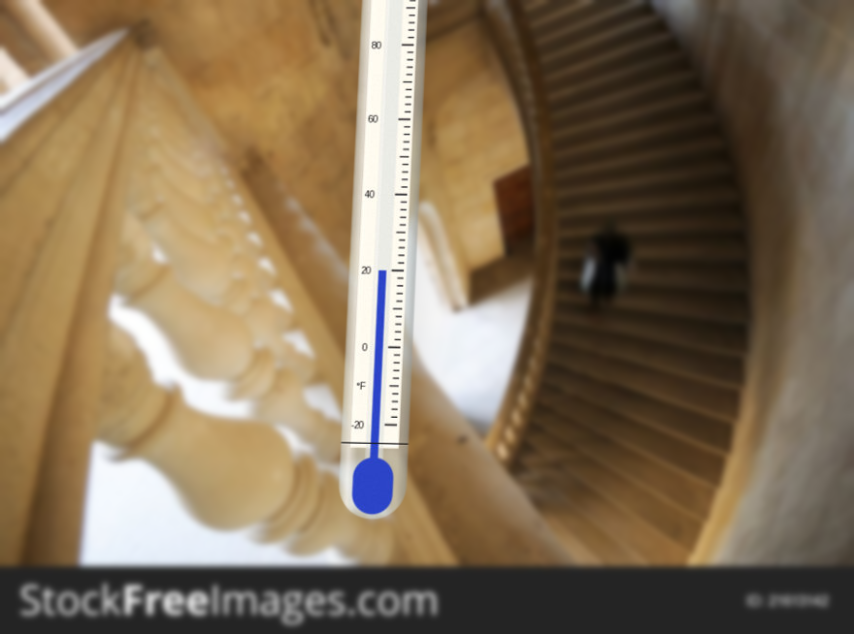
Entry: 20 °F
